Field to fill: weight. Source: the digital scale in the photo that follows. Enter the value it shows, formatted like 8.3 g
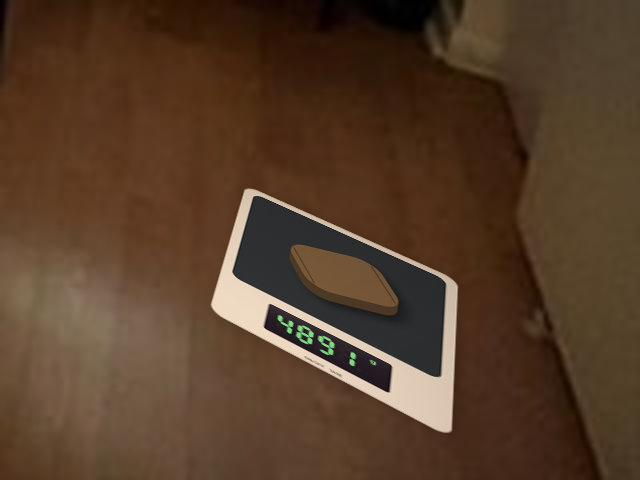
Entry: 4891 g
